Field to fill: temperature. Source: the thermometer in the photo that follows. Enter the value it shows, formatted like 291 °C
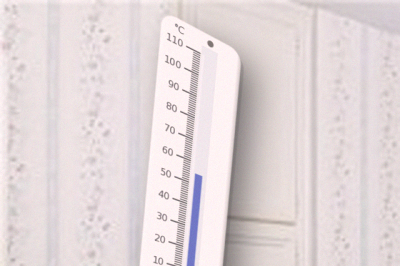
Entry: 55 °C
